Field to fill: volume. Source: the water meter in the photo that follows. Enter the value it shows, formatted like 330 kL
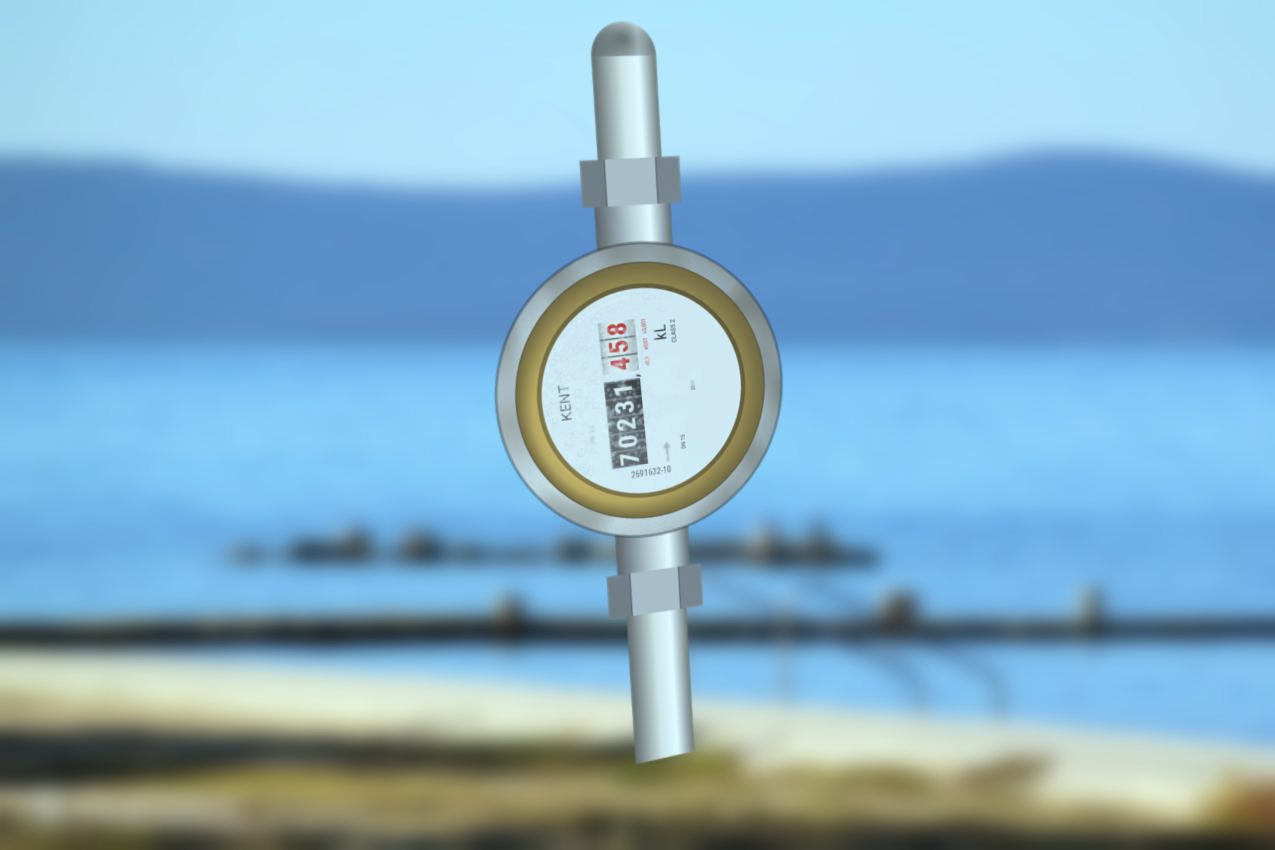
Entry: 70231.458 kL
